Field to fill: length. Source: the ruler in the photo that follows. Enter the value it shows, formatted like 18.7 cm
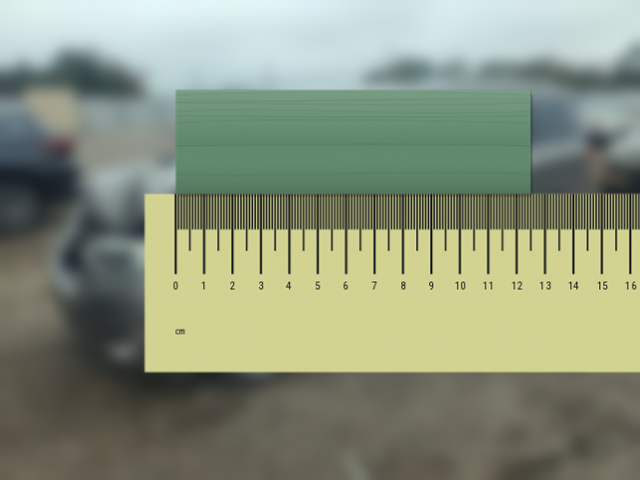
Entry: 12.5 cm
